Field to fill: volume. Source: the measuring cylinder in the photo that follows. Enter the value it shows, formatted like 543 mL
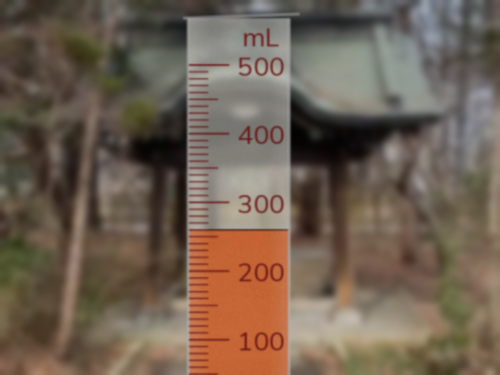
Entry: 260 mL
